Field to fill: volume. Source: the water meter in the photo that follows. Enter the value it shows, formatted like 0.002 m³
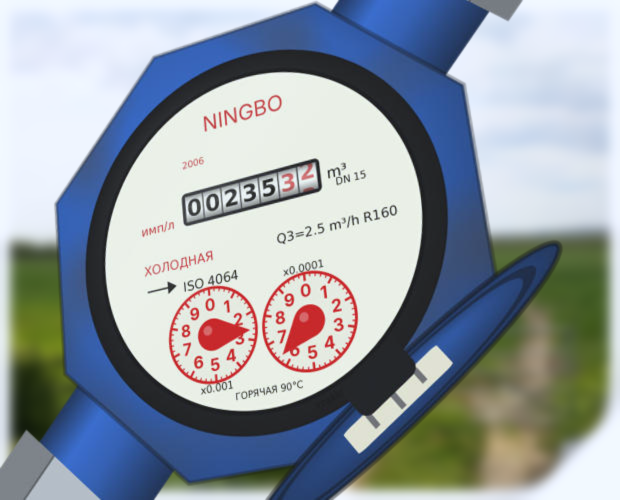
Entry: 235.3226 m³
